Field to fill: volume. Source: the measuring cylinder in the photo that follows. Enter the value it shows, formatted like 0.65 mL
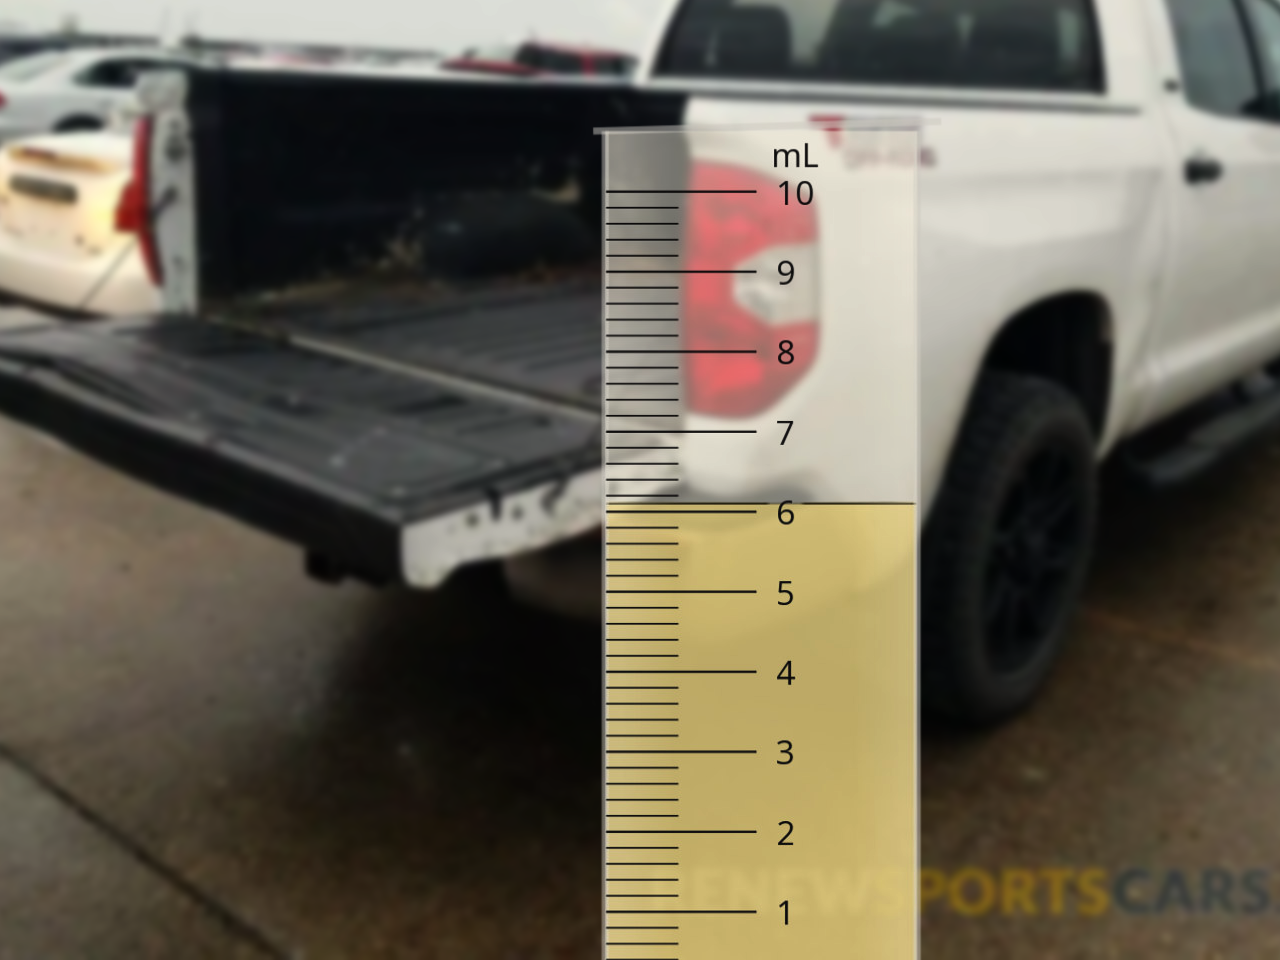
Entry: 6.1 mL
